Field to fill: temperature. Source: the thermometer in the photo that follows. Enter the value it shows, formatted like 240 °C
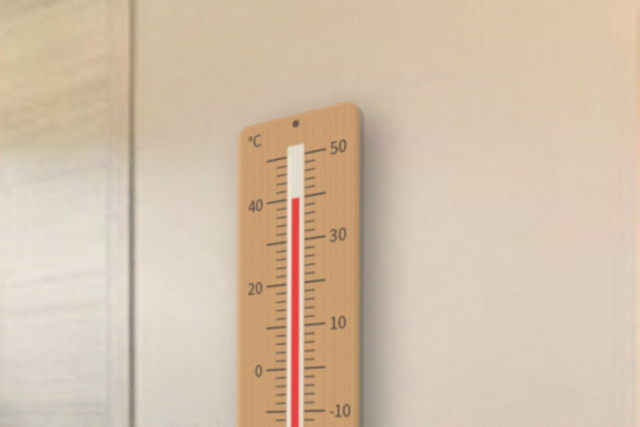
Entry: 40 °C
